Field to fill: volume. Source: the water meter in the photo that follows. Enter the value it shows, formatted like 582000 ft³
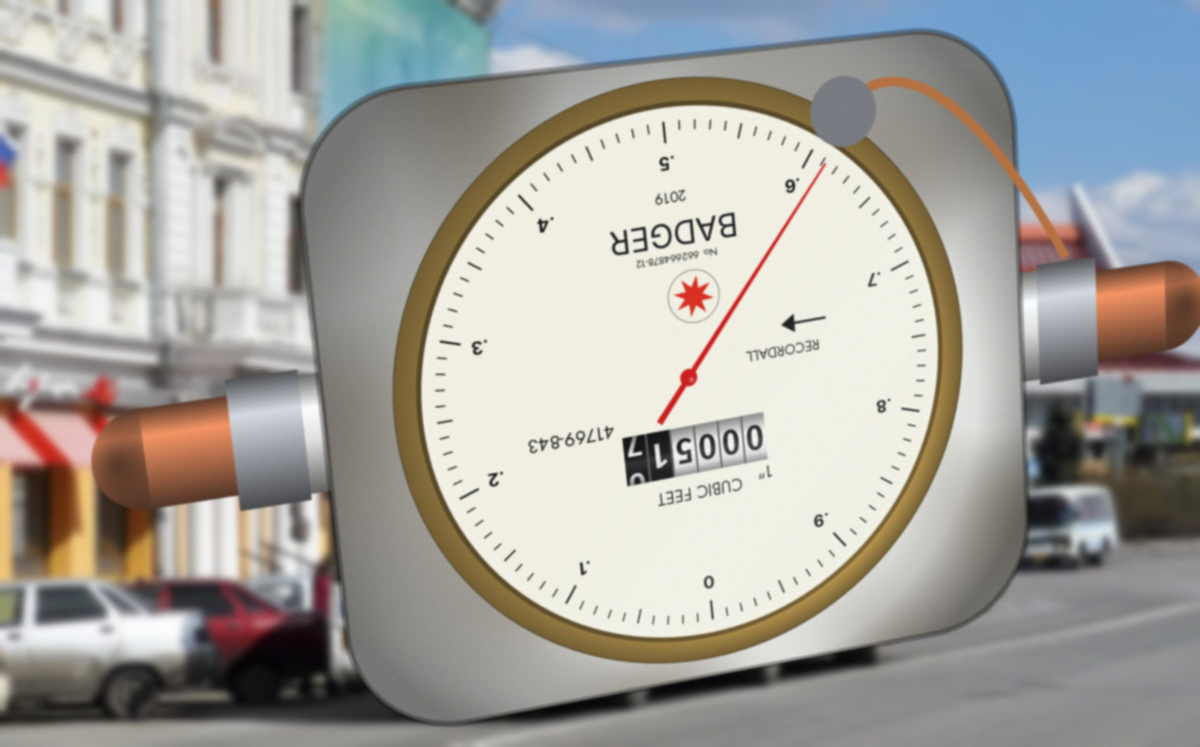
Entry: 516.61 ft³
